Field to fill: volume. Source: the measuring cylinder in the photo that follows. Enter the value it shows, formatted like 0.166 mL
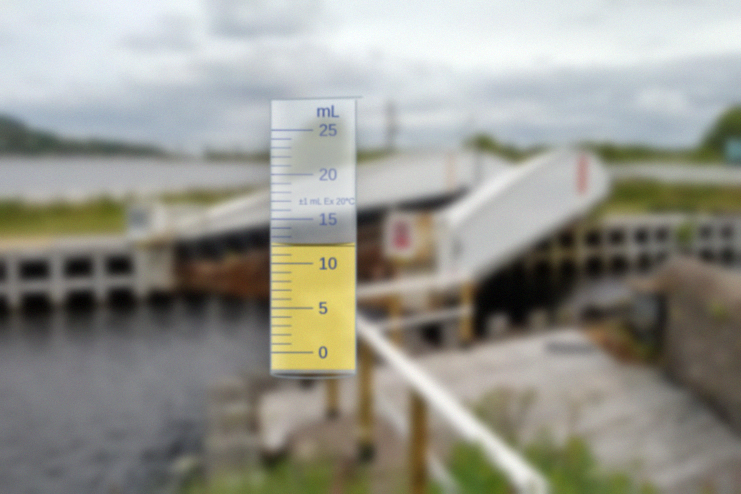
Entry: 12 mL
